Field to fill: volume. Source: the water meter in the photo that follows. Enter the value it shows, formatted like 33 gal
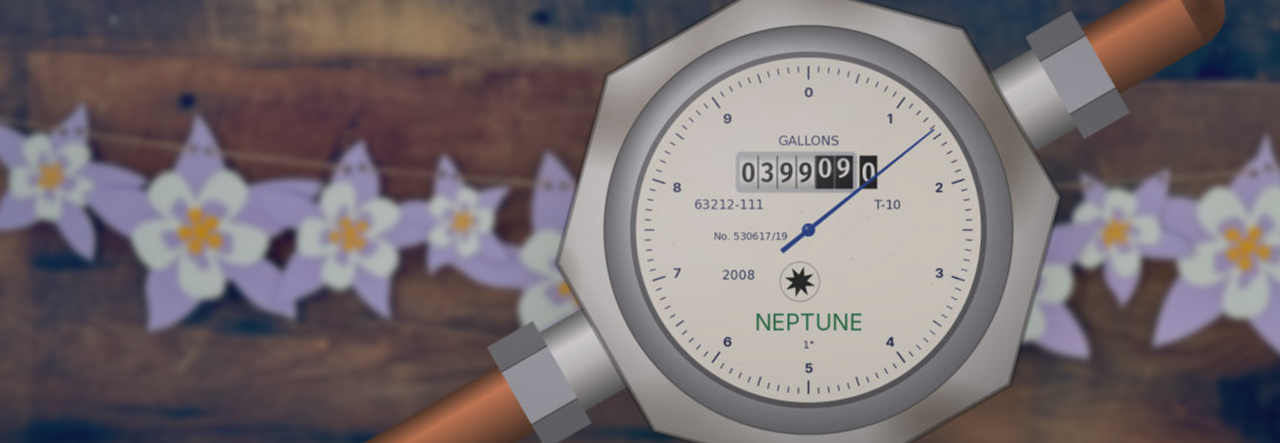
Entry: 399091.4 gal
